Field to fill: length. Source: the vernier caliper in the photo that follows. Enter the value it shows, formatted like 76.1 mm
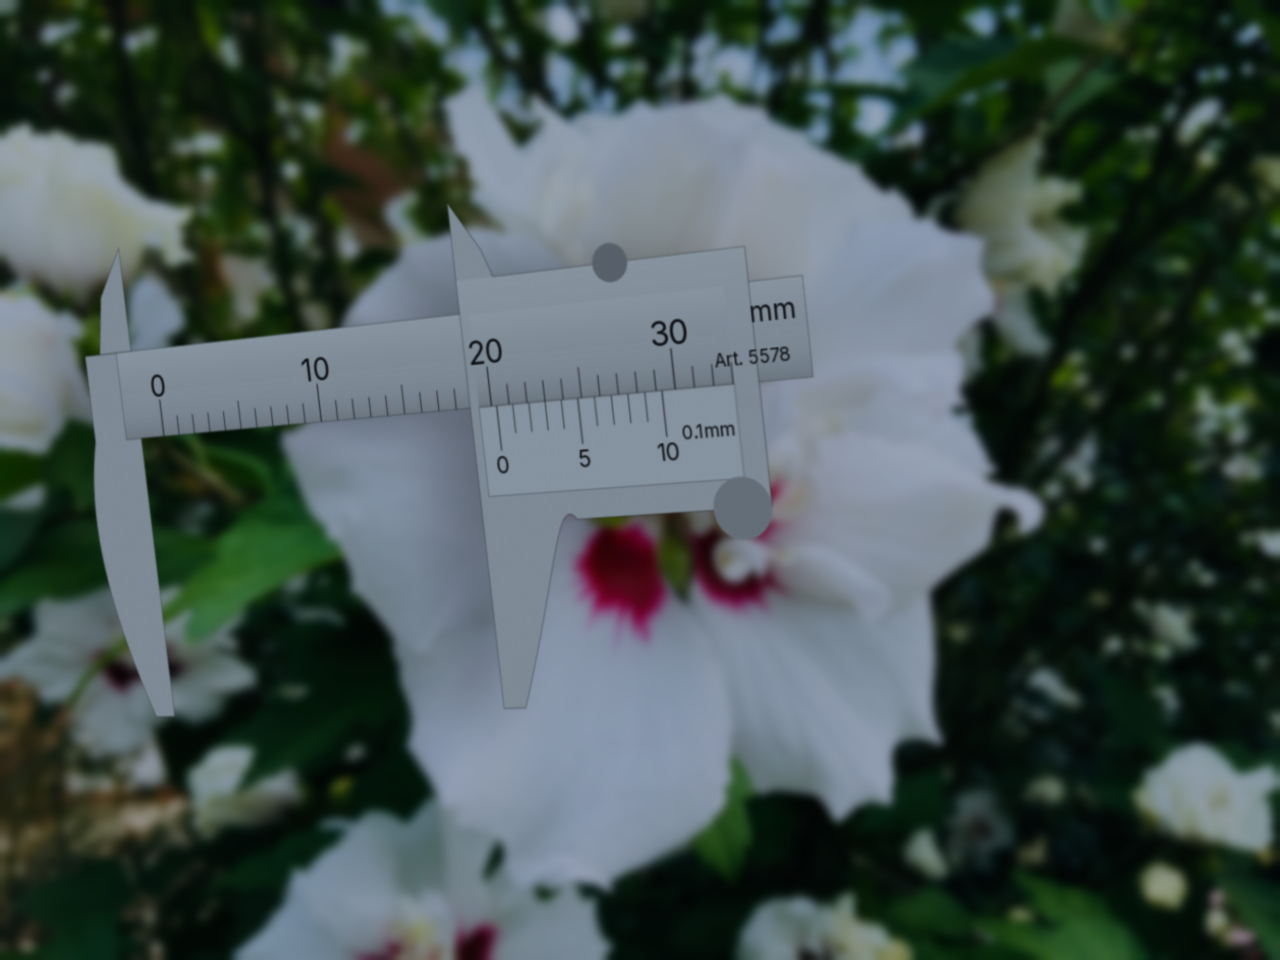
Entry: 20.3 mm
